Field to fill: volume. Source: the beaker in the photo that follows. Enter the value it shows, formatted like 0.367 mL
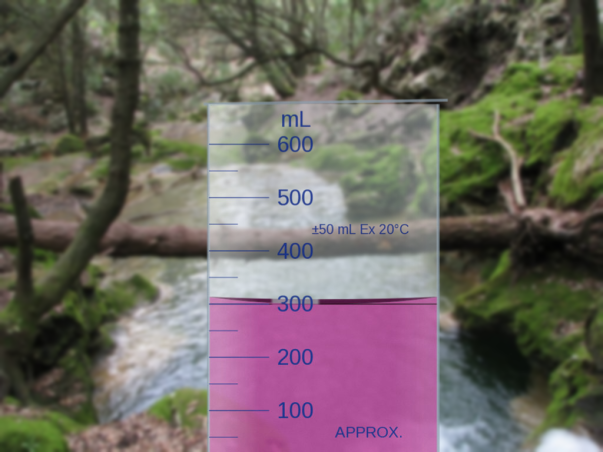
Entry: 300 mL
